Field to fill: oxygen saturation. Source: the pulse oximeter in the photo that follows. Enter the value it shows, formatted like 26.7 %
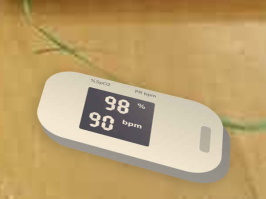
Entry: 98 %
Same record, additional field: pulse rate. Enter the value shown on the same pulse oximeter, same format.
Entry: 90 bpm
